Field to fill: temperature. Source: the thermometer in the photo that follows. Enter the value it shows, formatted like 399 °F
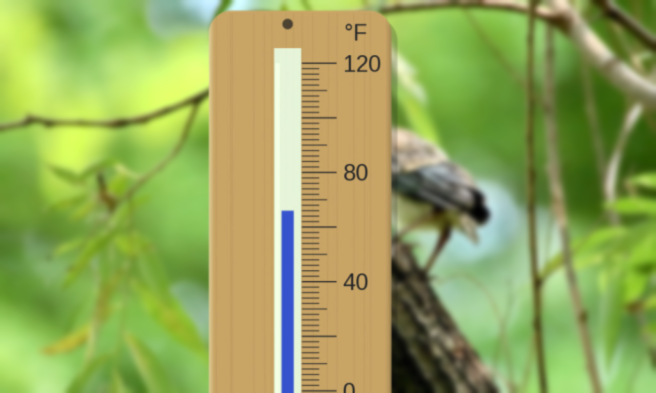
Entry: 66 °F
